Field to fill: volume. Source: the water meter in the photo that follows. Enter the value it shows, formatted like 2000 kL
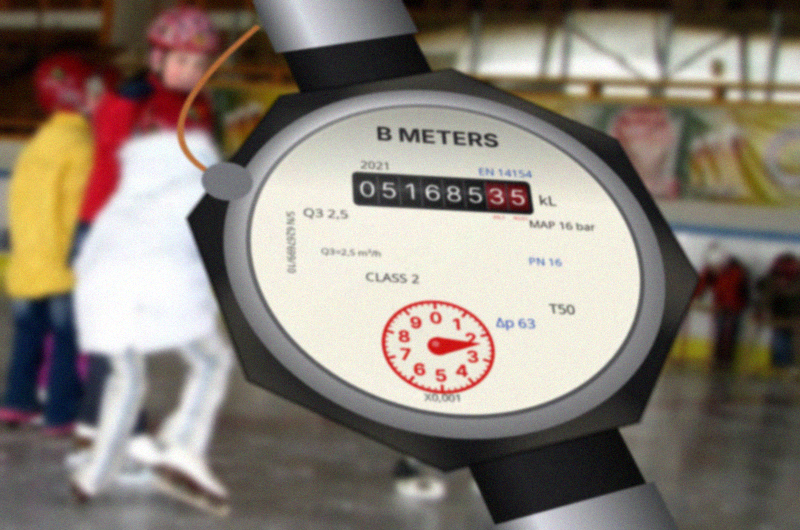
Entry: 51685.352 kL
